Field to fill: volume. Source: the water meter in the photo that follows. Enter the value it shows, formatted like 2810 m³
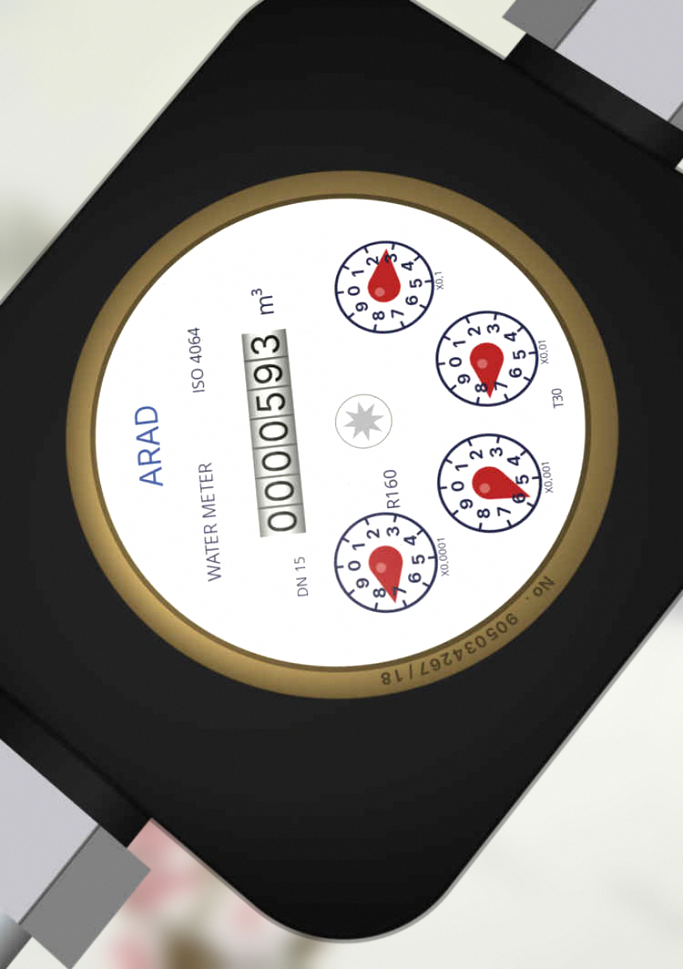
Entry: 593.2757 m³
